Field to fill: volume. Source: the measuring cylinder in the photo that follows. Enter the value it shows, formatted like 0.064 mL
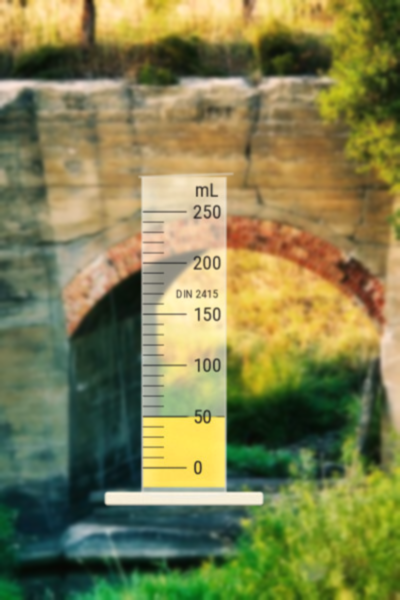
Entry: 50 mL
